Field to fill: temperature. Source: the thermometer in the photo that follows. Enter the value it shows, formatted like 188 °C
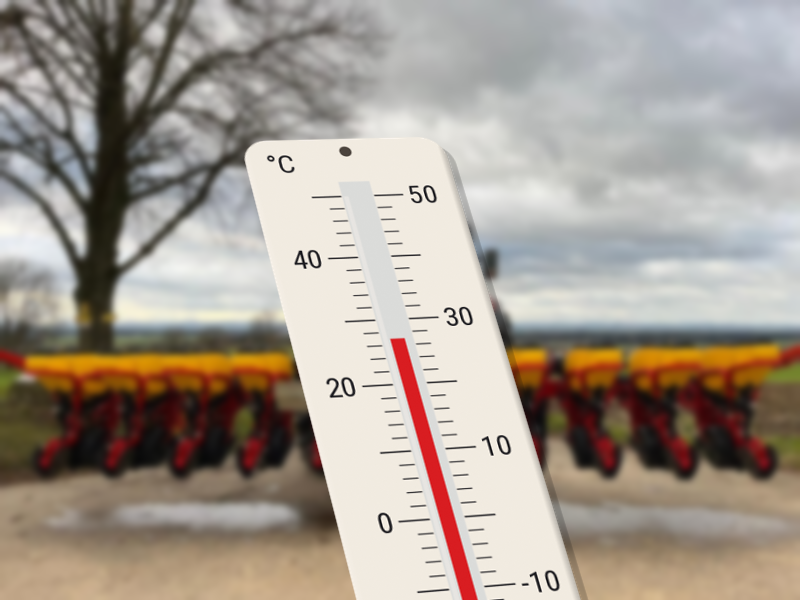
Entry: 27 °C
